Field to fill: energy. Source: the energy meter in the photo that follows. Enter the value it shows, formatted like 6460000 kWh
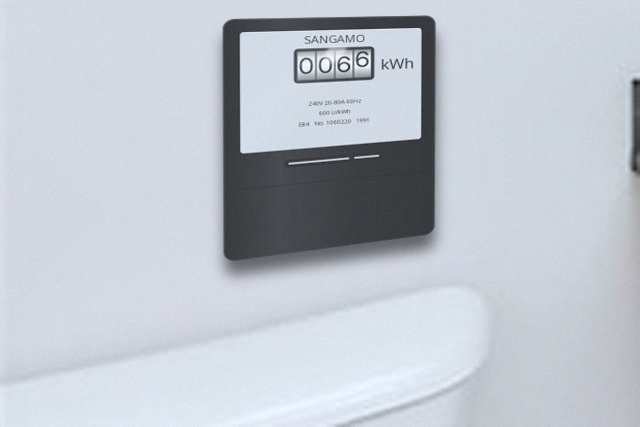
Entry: 66 kWh
